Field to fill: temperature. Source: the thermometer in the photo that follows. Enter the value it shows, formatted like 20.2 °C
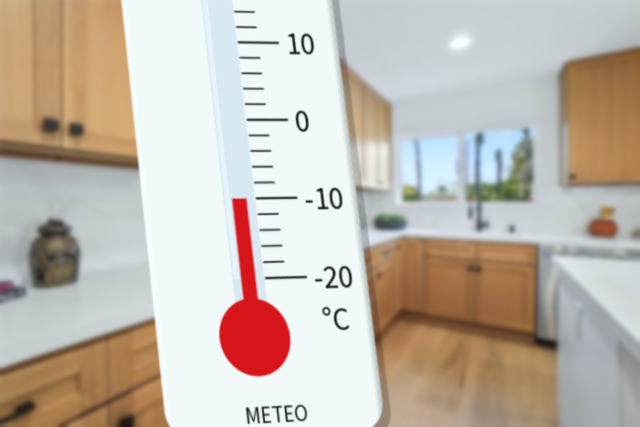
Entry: -10 °C
